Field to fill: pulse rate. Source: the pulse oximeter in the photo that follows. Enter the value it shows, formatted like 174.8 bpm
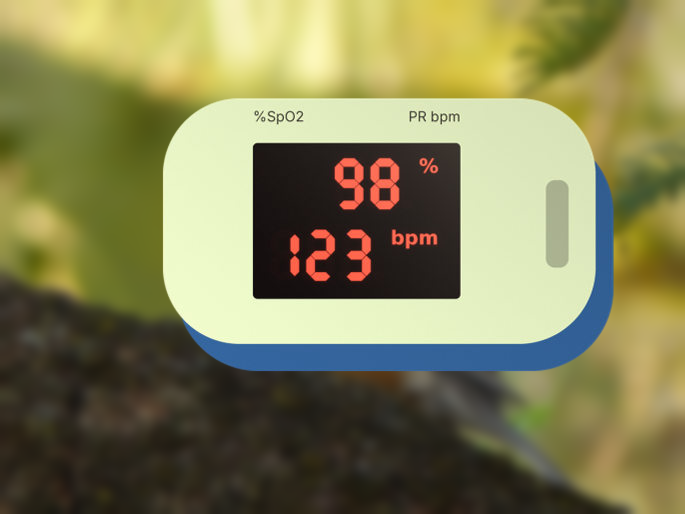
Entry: 123 bpm
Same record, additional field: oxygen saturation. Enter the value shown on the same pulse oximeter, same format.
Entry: 98 %
